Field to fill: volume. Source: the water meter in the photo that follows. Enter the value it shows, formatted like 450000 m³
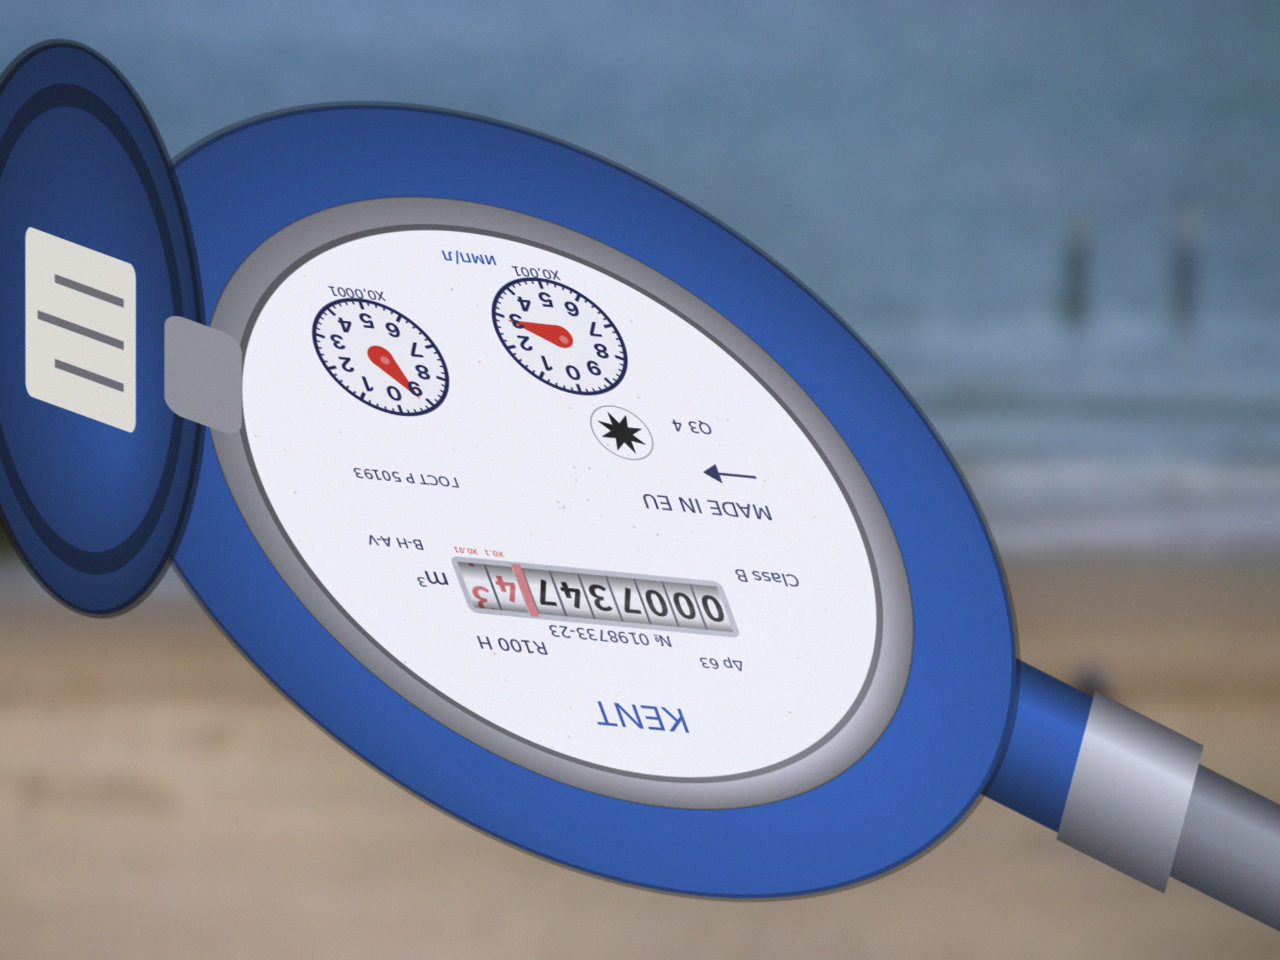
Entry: 7347.4329 m³
